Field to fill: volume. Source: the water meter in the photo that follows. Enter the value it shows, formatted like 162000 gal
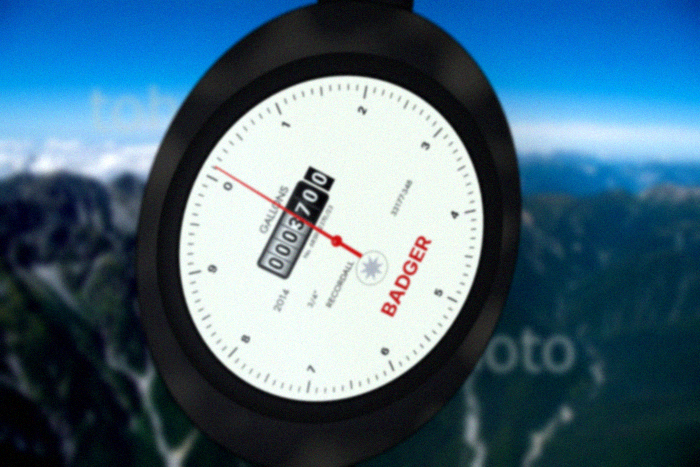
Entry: 3700.1 gal
